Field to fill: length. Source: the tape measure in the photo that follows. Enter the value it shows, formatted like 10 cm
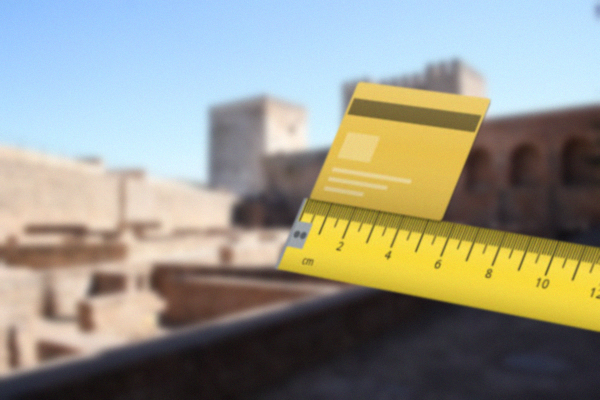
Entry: 5.5 cm
